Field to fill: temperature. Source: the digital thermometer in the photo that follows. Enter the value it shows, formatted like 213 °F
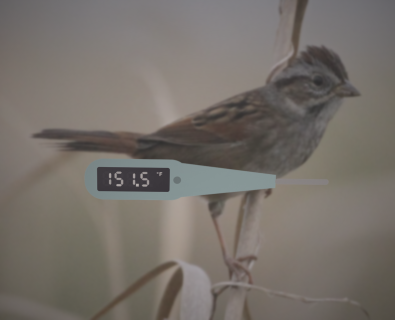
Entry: 151.5 °F
